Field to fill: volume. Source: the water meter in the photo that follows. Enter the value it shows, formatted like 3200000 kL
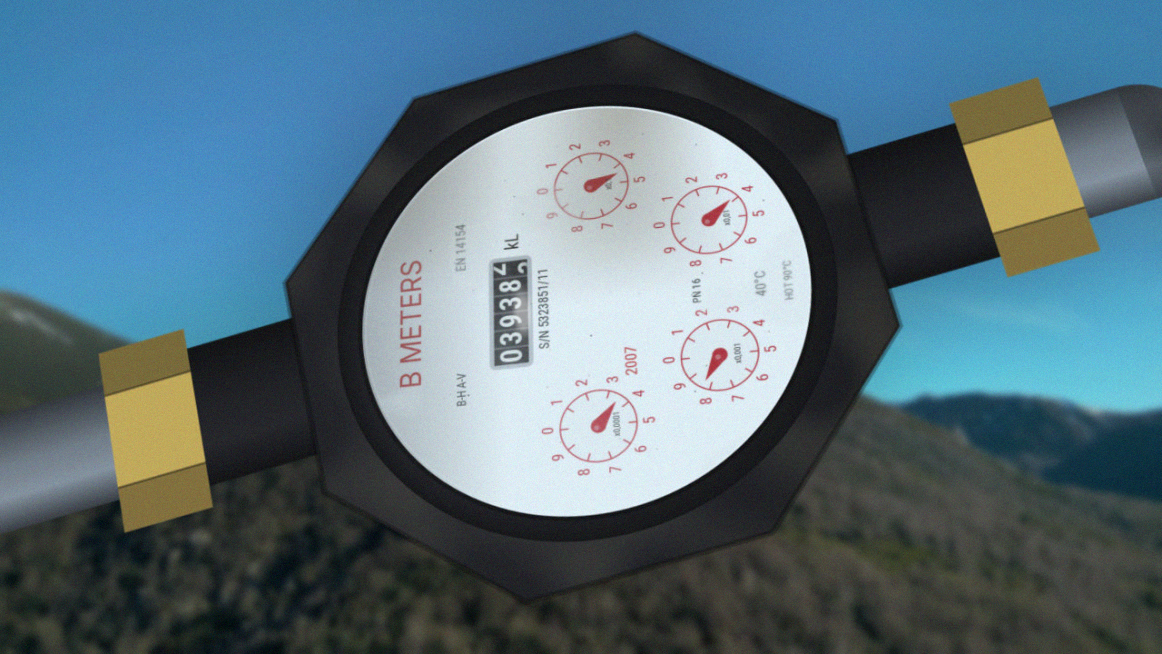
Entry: 39382.4383 kL
